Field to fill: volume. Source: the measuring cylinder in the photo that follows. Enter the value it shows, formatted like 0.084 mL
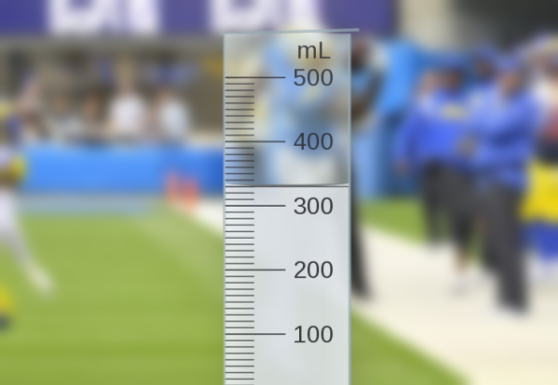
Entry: 330 mL
